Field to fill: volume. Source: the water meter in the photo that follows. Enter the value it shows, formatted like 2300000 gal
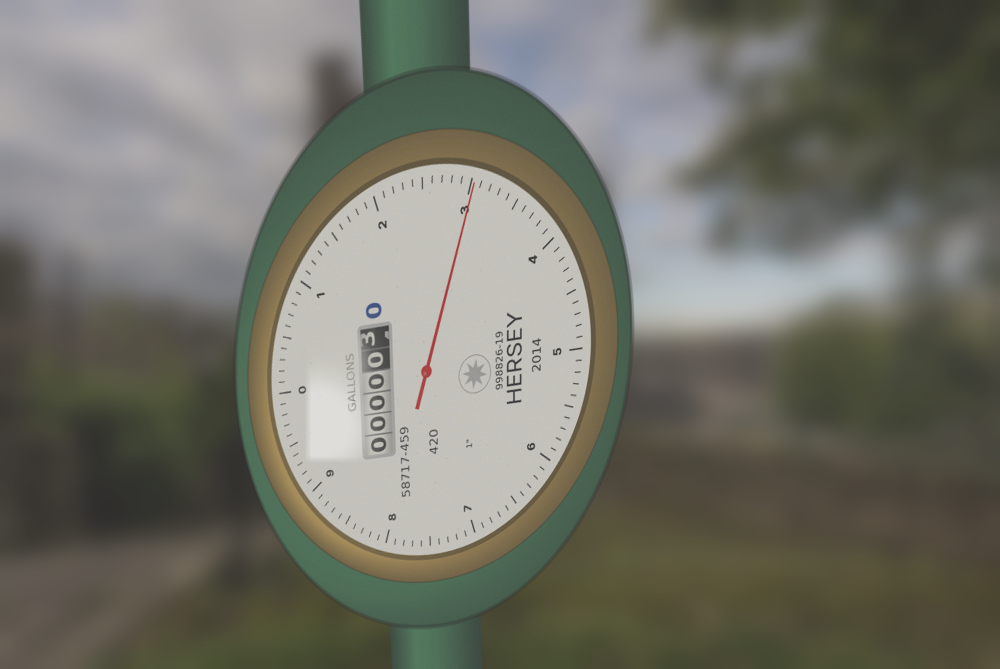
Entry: 33.0 gal
